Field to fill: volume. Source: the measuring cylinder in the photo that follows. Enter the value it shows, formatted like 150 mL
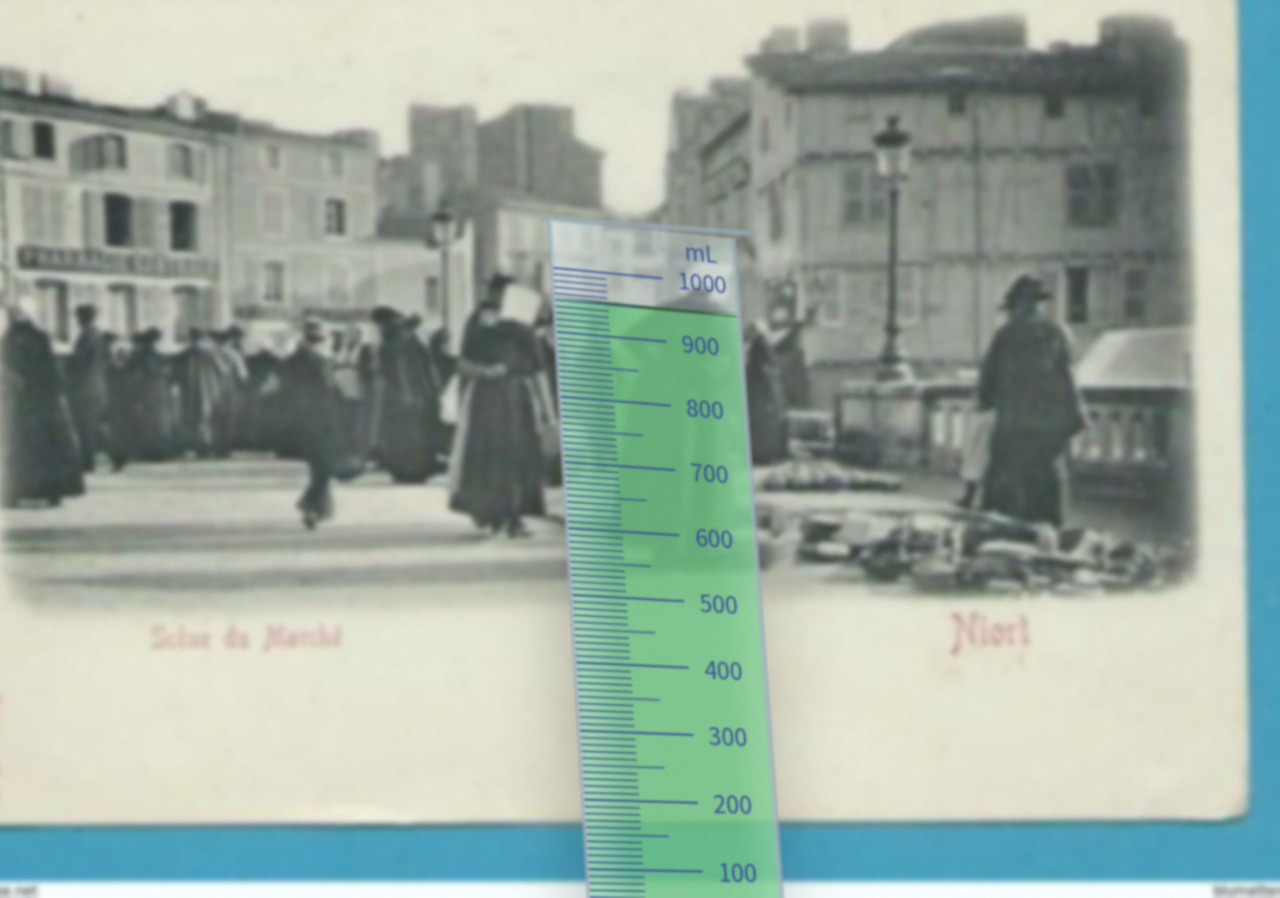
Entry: 950 mL
